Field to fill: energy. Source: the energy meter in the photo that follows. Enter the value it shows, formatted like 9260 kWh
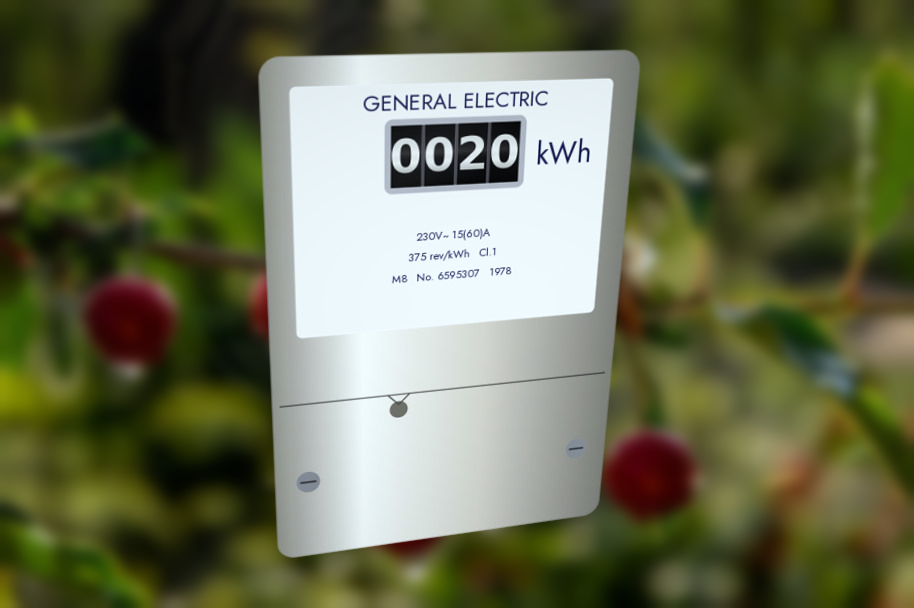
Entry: 20 kWh
